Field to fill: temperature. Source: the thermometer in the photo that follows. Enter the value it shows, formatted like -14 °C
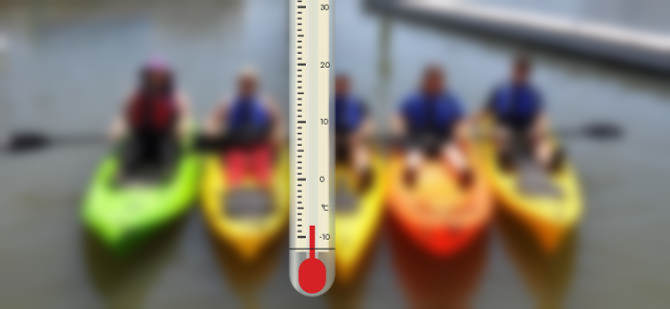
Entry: -8 °C
